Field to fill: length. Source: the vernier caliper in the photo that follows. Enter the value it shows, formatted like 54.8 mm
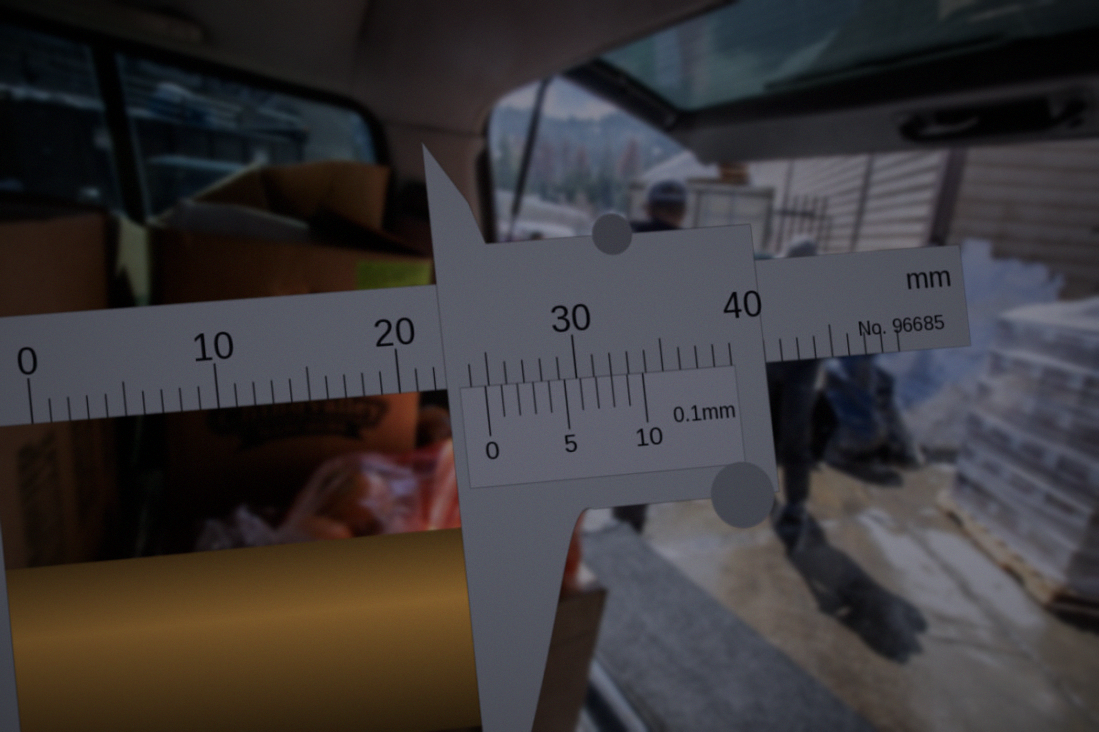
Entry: 24.8 mm
